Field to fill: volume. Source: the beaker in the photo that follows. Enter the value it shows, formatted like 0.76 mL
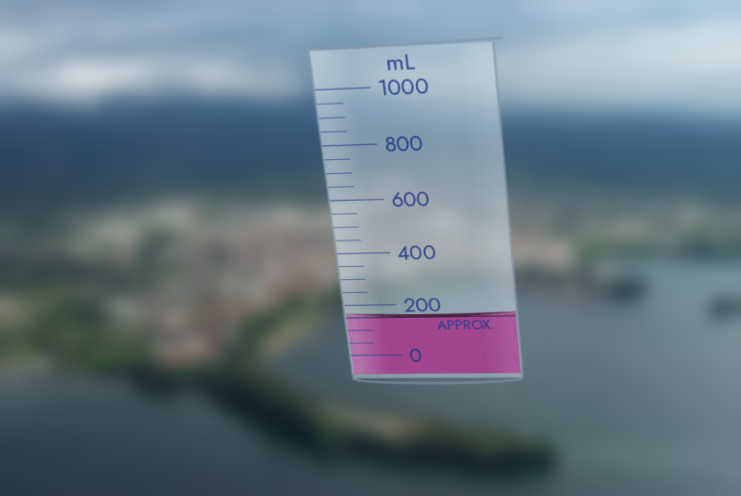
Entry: 150 mL
